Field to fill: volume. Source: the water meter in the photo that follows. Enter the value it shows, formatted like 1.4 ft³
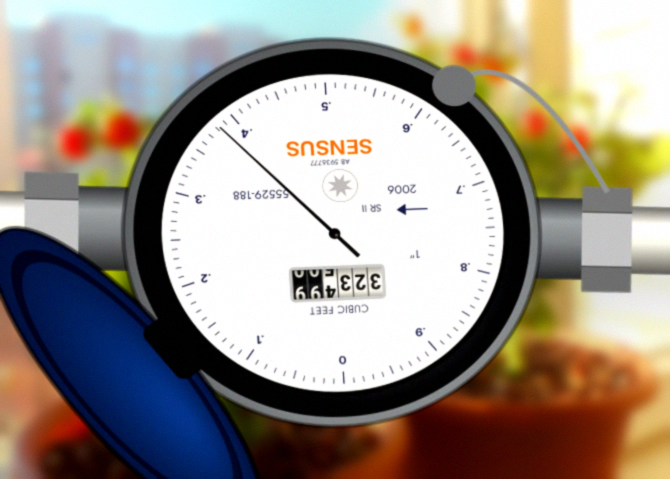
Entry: 323499.38 ft³
